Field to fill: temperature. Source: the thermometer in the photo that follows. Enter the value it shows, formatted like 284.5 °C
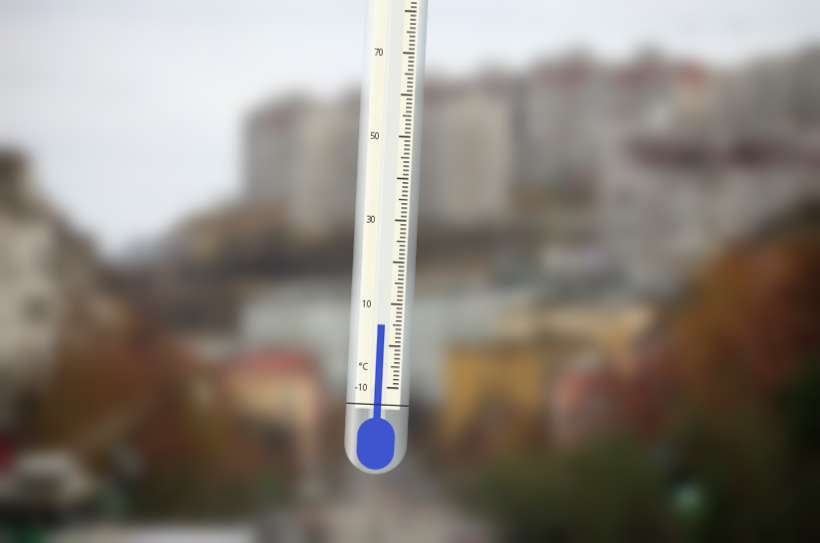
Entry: 5 °C
